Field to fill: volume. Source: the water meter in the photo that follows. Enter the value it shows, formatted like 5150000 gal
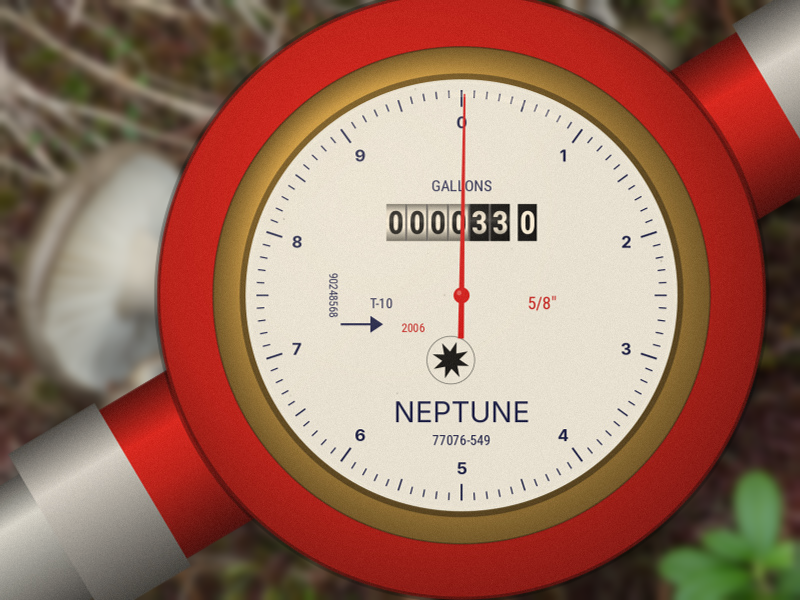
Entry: 330.0 gal
